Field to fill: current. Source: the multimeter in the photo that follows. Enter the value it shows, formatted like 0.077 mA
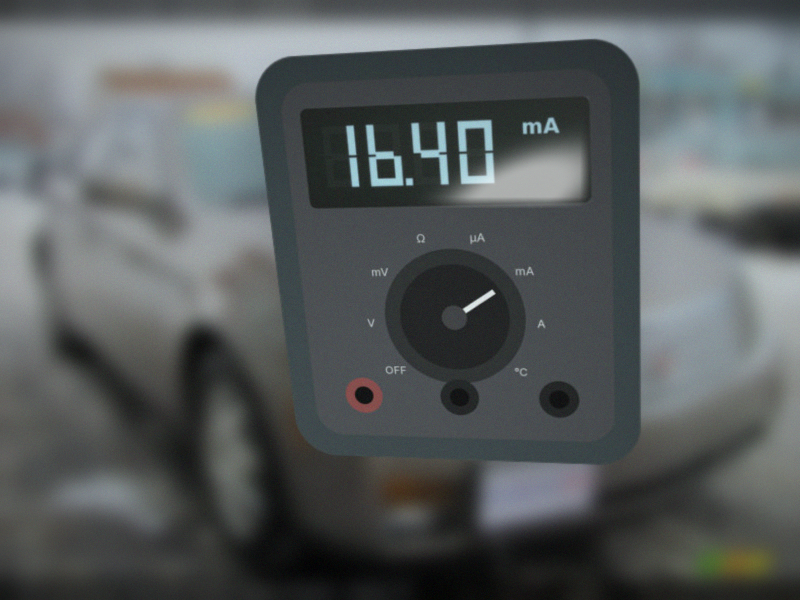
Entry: 16.40 mA
